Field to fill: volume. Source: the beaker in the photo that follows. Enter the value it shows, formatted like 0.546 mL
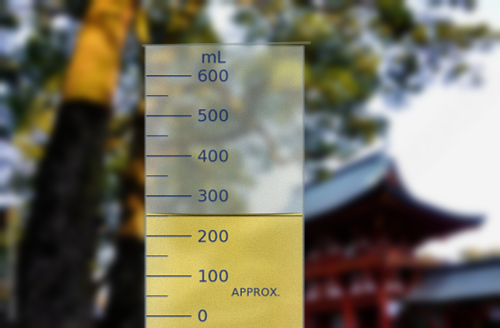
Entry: 250 mL
